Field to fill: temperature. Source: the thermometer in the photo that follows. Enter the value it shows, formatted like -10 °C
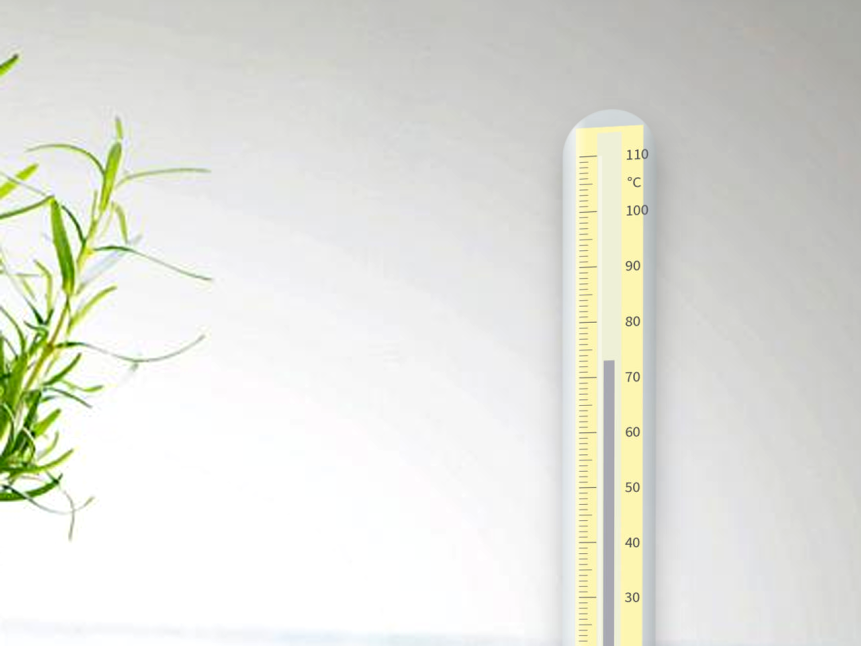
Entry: 73 °C
